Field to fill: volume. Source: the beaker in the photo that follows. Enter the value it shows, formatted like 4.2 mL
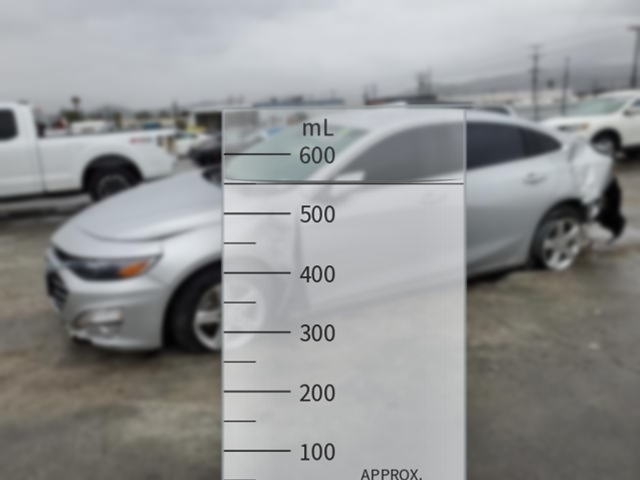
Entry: 550 mL
